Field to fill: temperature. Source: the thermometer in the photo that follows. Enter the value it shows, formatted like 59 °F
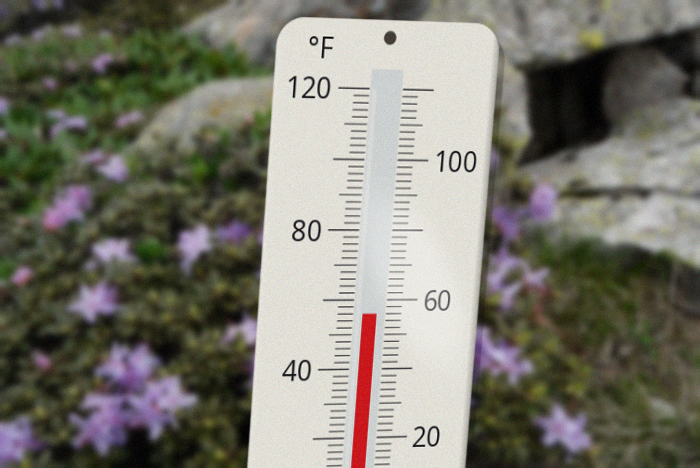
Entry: 56 °F
